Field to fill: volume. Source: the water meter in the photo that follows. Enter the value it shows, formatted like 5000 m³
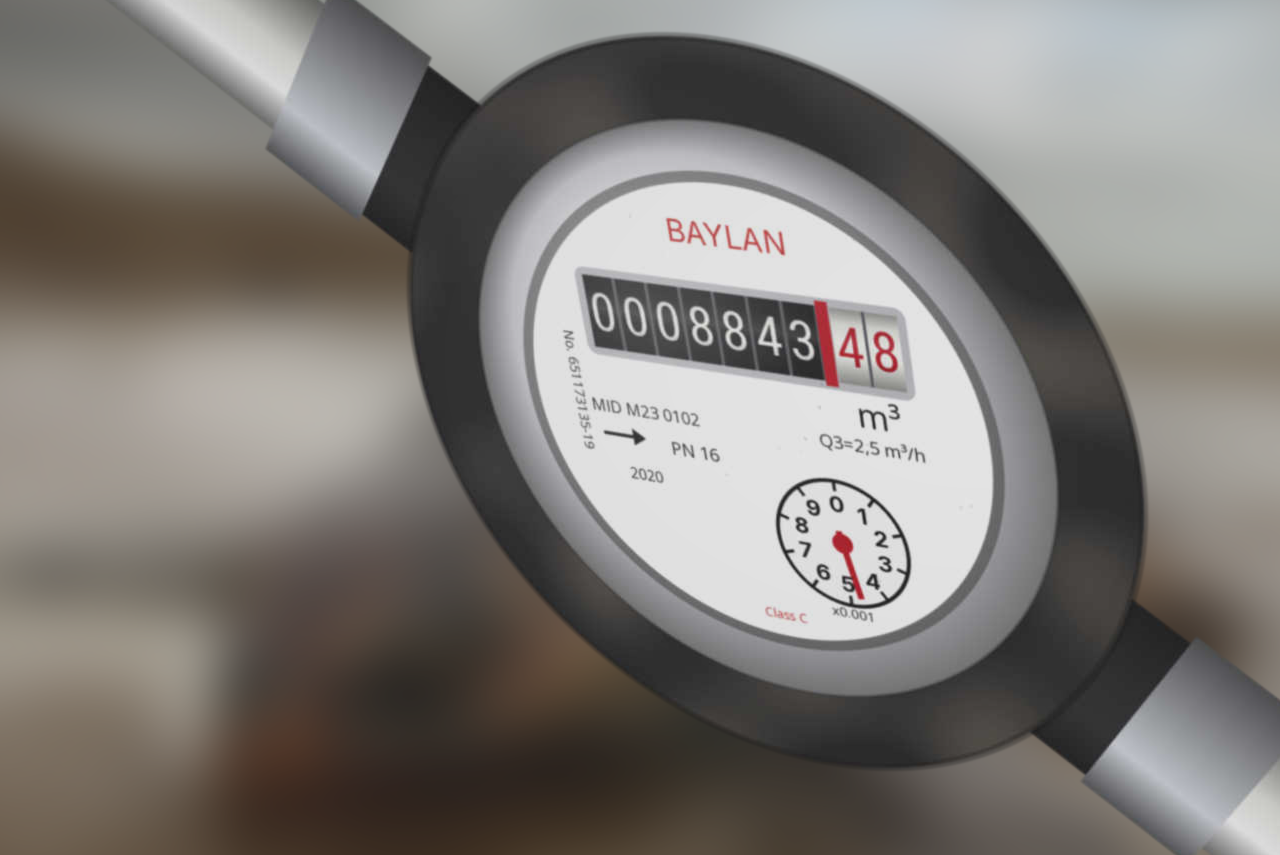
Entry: 8843.484 m³
